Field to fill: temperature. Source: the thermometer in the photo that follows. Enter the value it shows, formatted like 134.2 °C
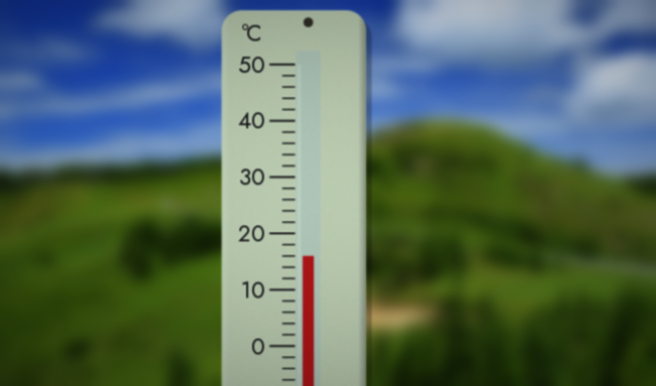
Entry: 16 °C
